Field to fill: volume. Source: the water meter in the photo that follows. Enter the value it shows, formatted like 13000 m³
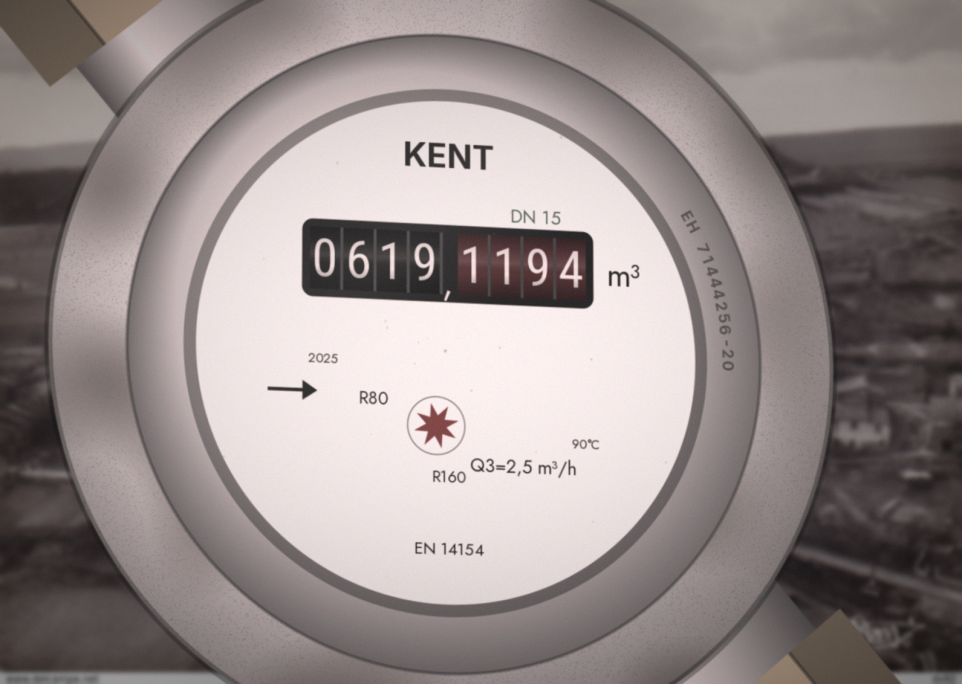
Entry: 619.1194 m³
